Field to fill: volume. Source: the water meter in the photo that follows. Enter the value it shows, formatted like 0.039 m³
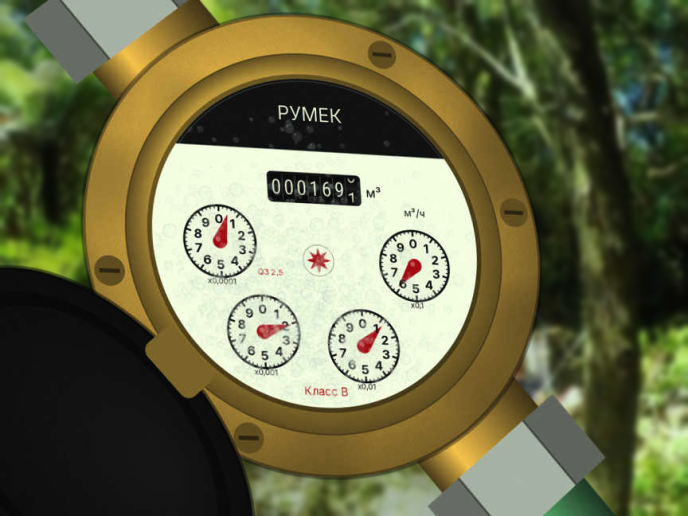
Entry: 1690.6120 m³
